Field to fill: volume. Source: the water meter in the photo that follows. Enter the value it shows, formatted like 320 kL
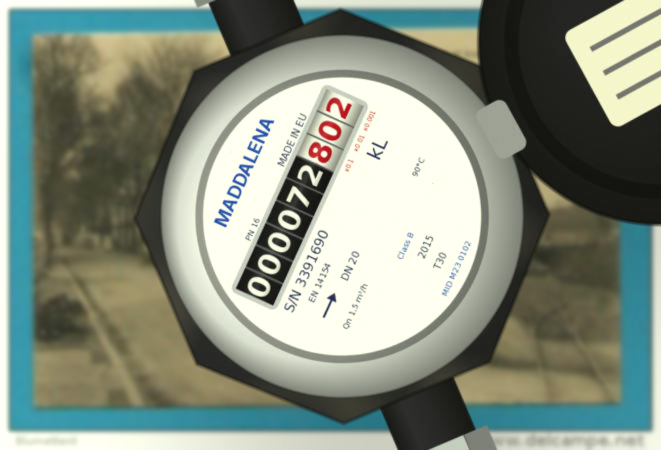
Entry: 72.802 kL
